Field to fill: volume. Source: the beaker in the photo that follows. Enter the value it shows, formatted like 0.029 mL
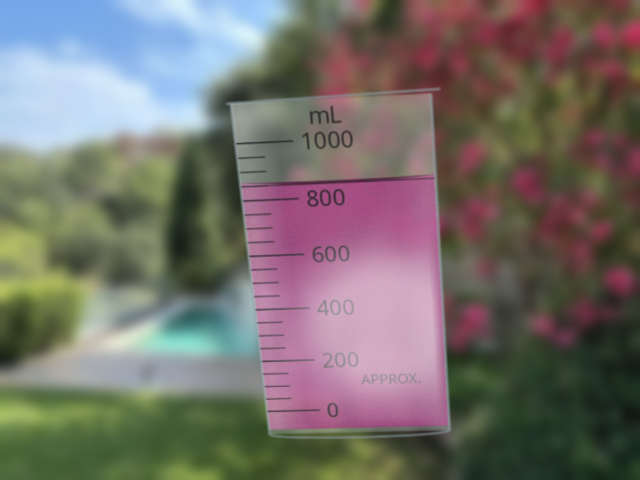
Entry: 850 mL
